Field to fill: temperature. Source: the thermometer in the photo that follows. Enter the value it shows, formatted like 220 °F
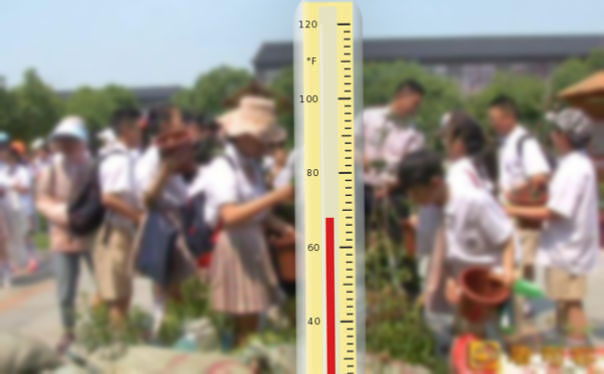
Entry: 68 °F
